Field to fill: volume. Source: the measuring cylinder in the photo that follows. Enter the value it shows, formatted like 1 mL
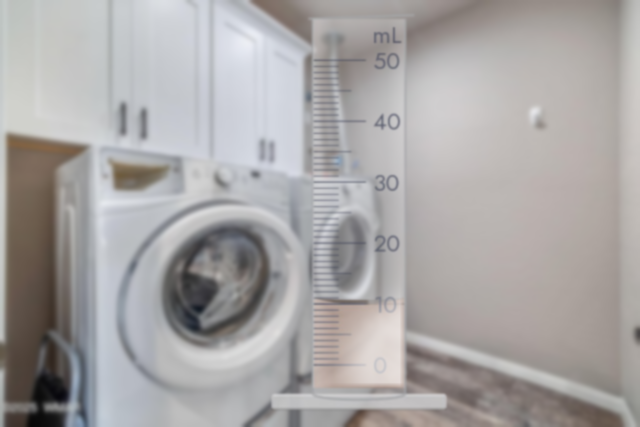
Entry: 10 mL
